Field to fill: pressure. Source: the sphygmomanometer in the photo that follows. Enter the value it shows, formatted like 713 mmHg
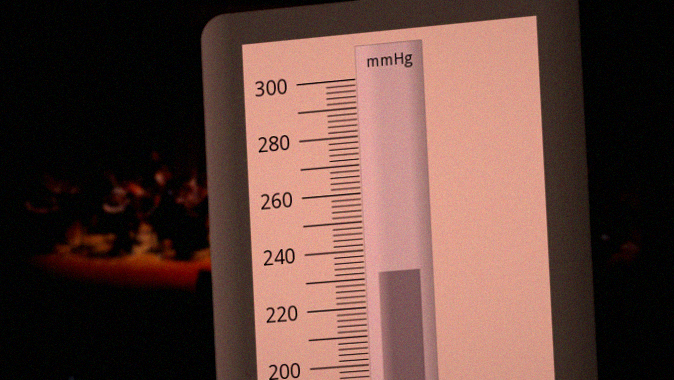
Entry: 232 mmHg
